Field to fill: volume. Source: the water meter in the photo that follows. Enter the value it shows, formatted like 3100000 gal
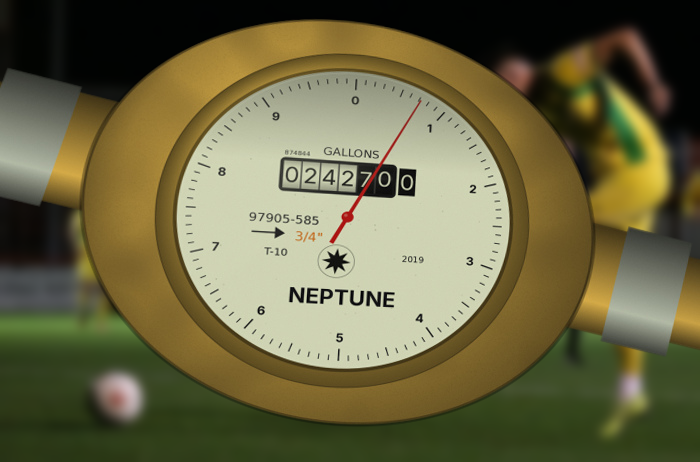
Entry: 242700.7 gal
